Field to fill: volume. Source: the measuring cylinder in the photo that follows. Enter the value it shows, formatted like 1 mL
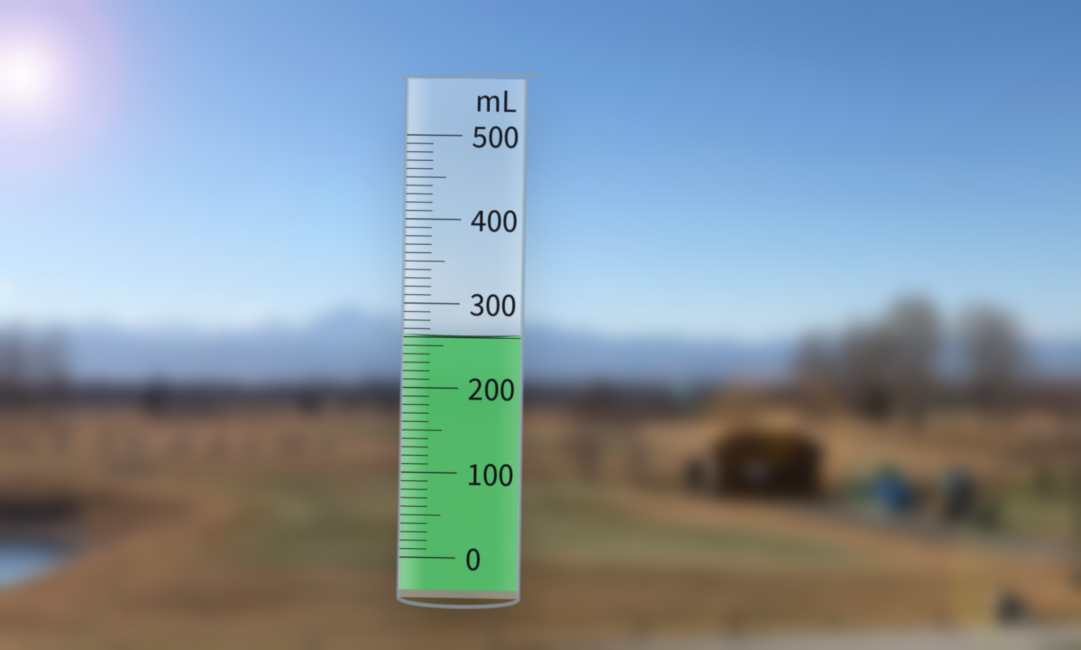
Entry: 260 mL
